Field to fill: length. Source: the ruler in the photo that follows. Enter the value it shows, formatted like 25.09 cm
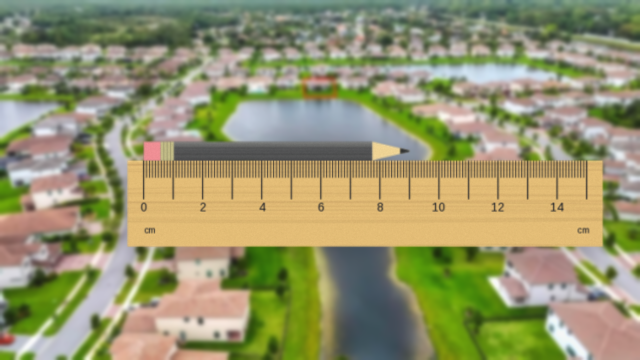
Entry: 9 cm
